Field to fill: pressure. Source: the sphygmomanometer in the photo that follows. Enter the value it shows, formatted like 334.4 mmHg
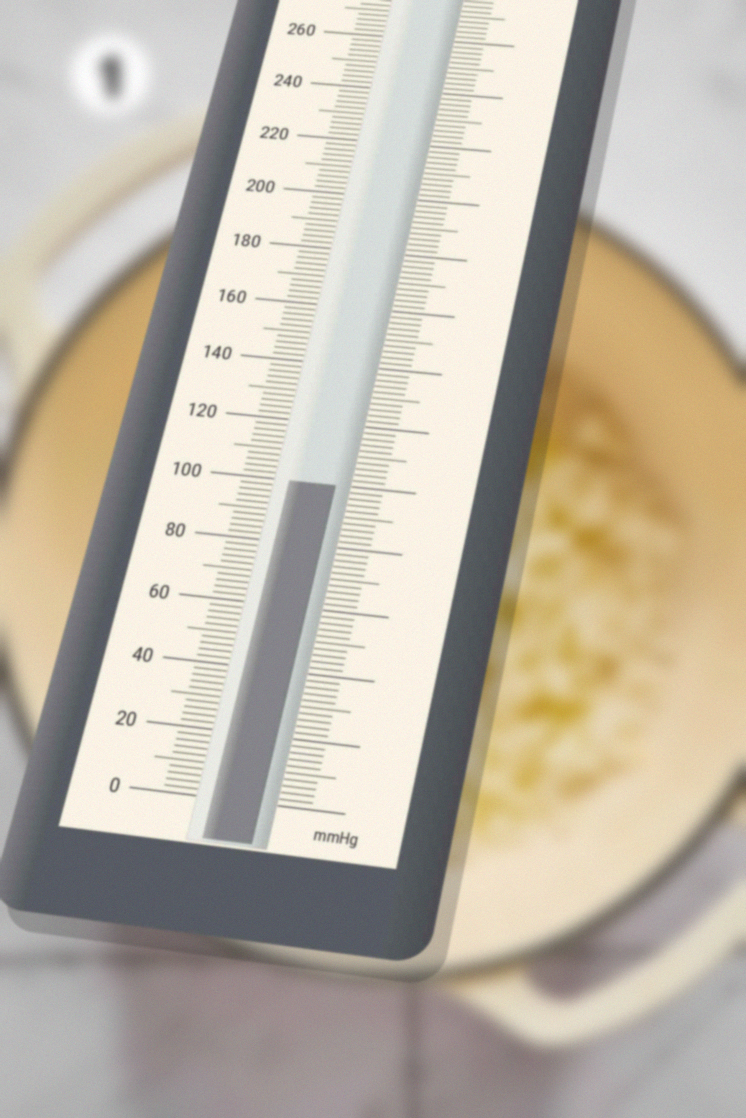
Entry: 100 mmHg
